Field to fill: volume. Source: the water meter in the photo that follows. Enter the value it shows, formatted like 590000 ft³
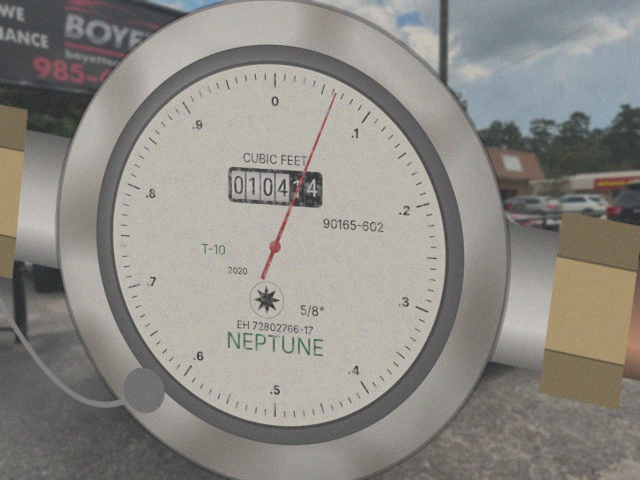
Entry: 10414.06 ft³
